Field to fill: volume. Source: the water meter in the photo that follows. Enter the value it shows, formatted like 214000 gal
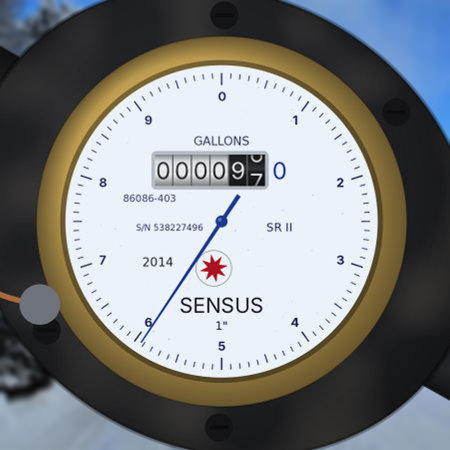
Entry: 965.9 gal
